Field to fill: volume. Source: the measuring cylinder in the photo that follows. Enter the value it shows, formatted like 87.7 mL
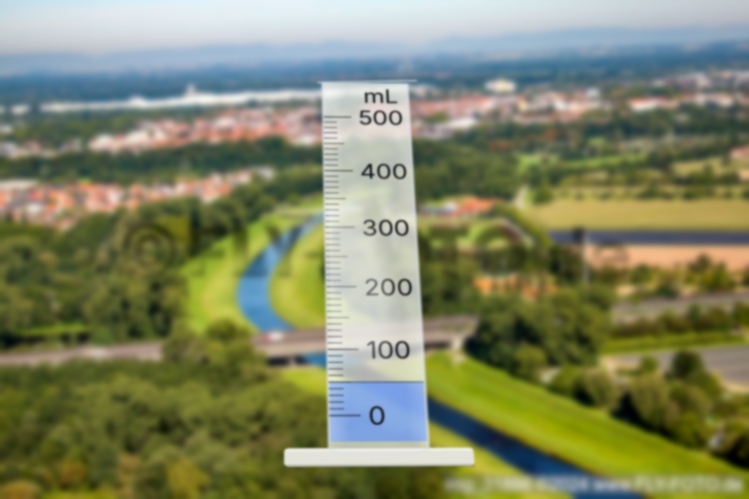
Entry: 50 mL
